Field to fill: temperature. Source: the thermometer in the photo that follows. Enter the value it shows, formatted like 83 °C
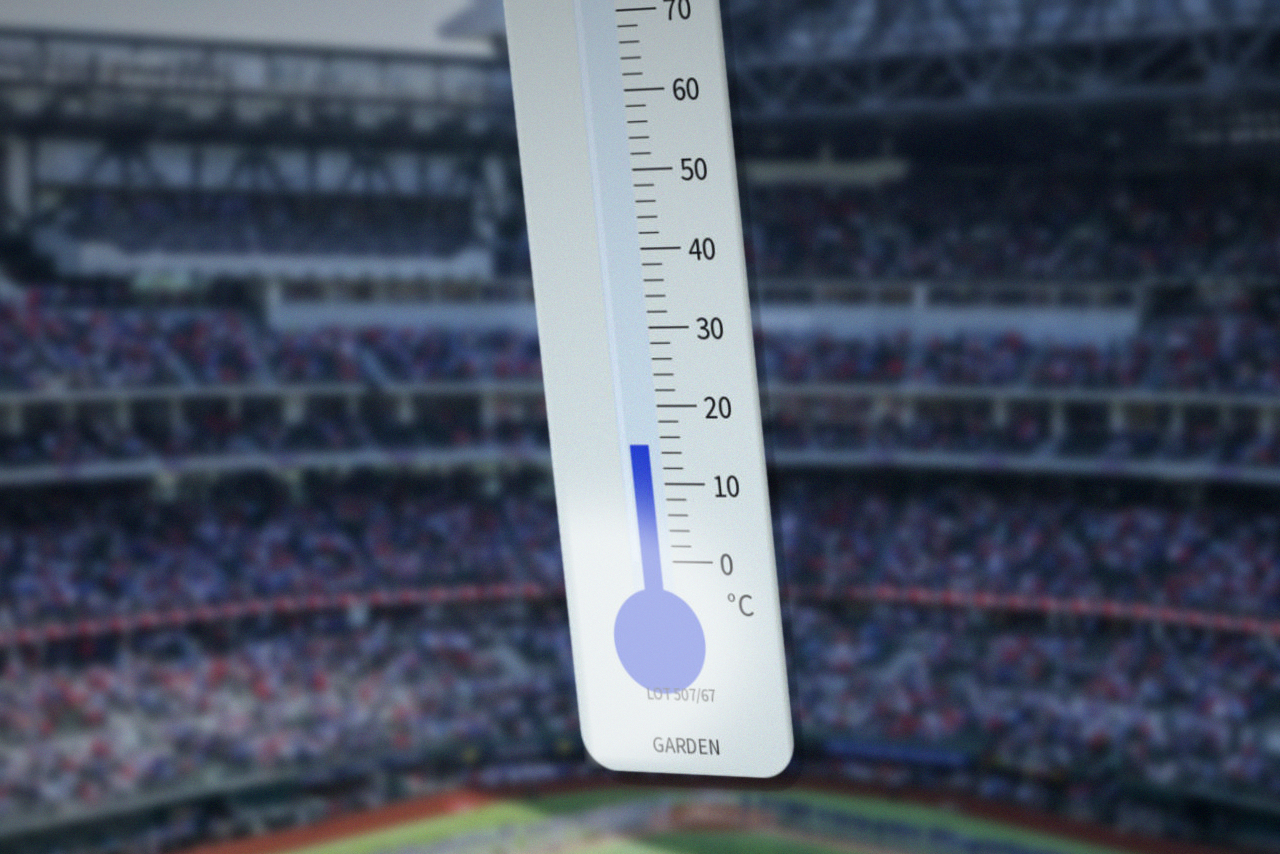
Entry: 15 °C
